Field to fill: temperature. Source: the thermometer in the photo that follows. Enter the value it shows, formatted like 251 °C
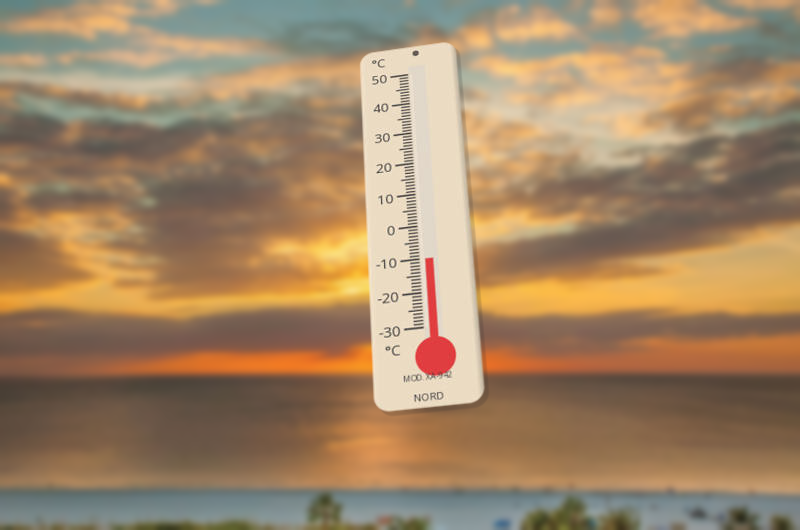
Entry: -10 °C
